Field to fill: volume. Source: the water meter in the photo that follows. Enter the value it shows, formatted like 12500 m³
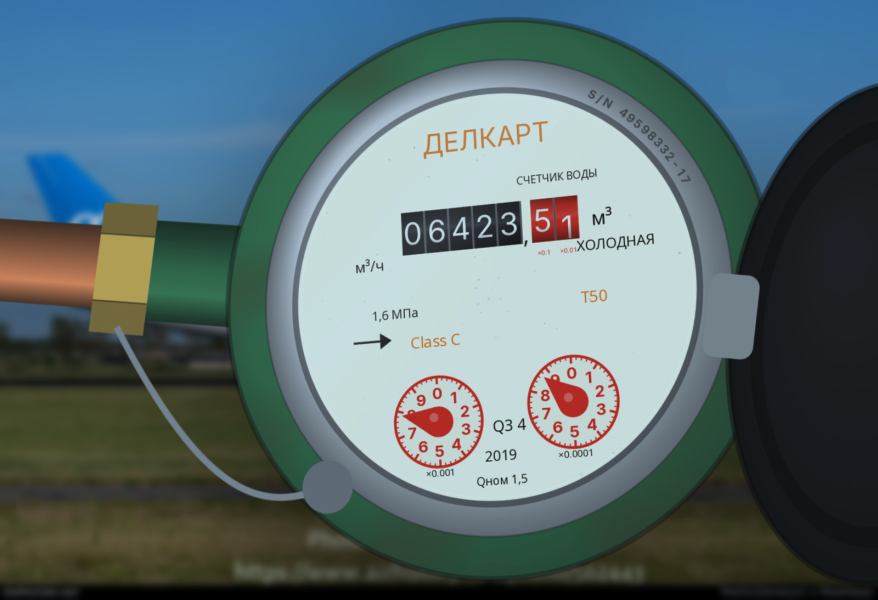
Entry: 6423.5078 m³
